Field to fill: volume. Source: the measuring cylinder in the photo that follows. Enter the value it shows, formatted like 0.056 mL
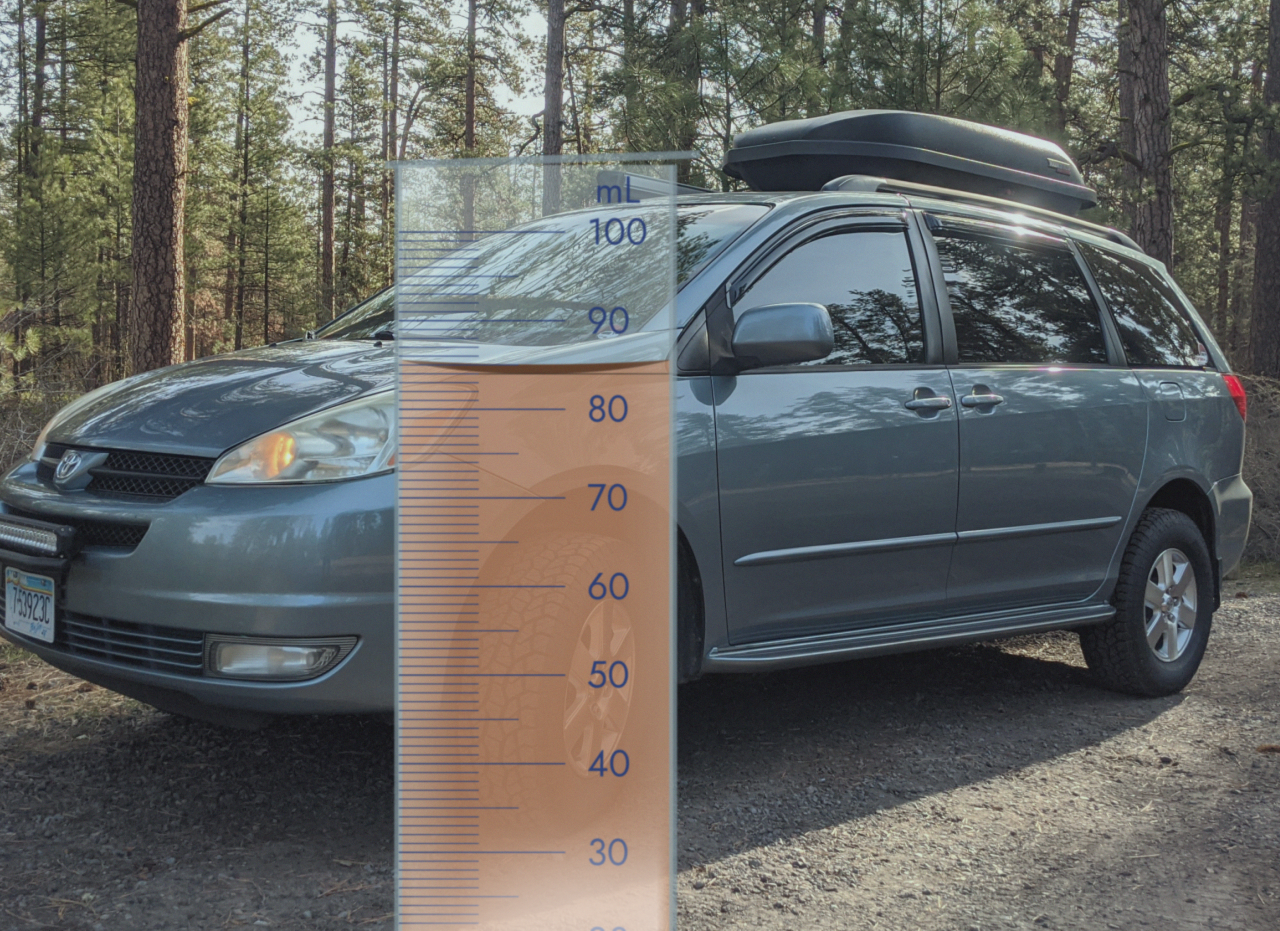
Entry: 84 mL
